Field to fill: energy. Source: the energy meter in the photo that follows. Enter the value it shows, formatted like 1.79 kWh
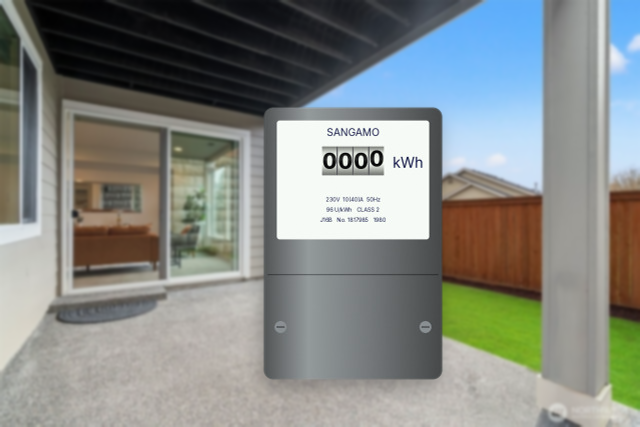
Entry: 0 kWh
